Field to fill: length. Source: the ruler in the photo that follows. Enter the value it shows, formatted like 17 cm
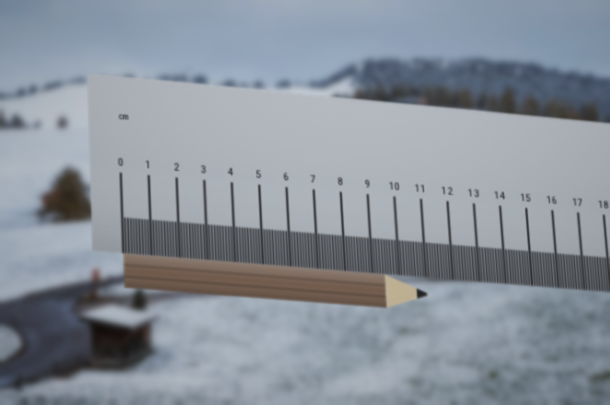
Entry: 11 cm
